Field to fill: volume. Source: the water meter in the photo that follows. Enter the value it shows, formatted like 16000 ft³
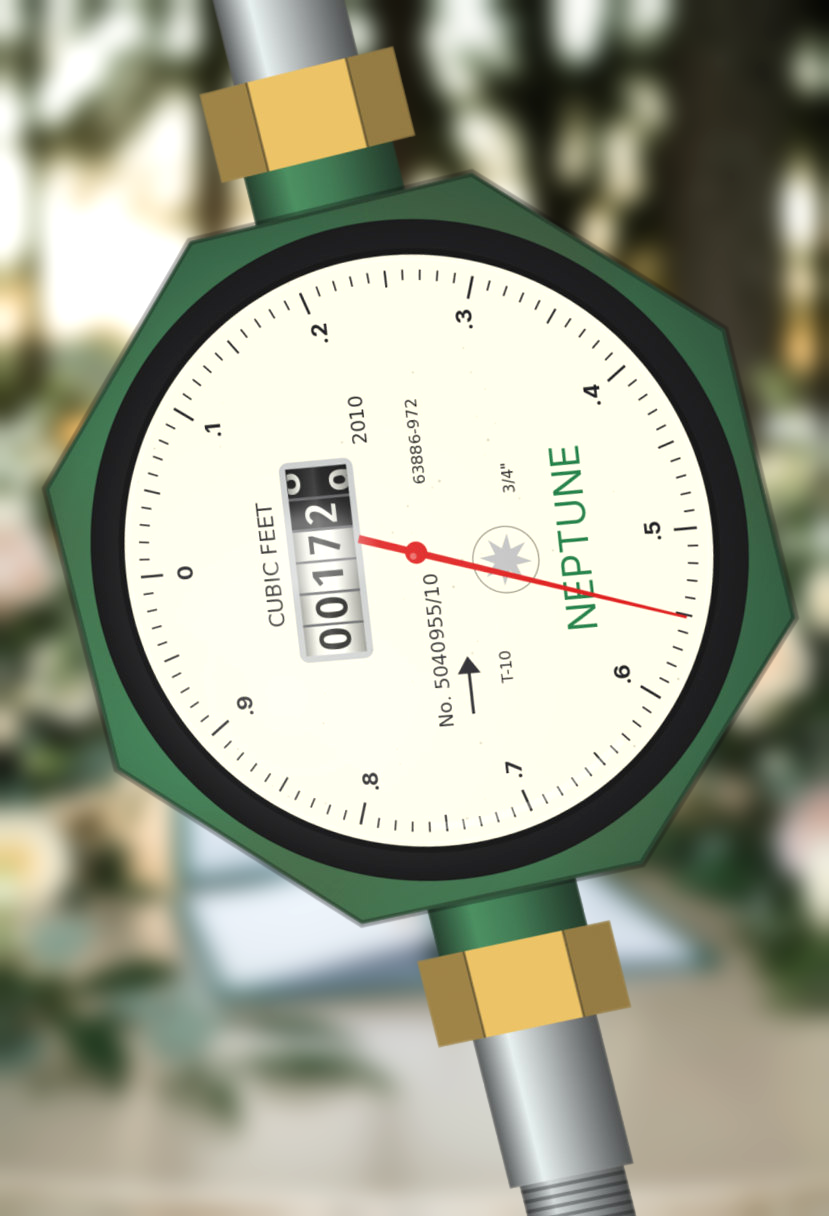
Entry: 1728.55 ft³
